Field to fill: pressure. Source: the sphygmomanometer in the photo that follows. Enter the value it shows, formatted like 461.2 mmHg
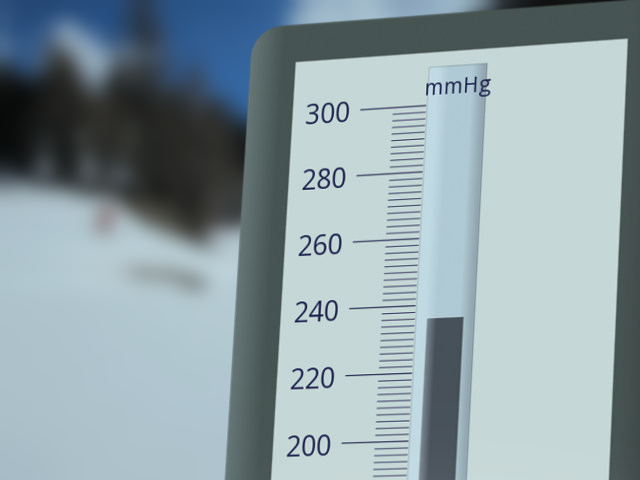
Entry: 236 mmHg
